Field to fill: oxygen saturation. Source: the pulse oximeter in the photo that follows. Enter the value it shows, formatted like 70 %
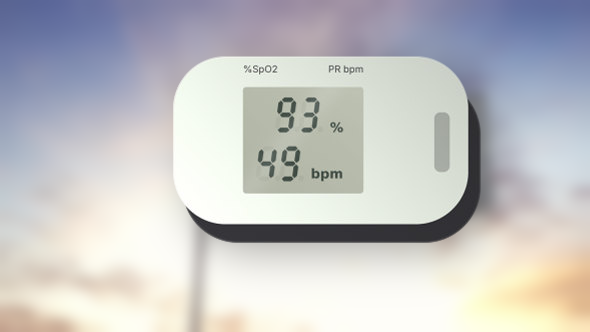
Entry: 93 %
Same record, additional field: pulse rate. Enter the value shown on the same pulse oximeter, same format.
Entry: 49 bpm
